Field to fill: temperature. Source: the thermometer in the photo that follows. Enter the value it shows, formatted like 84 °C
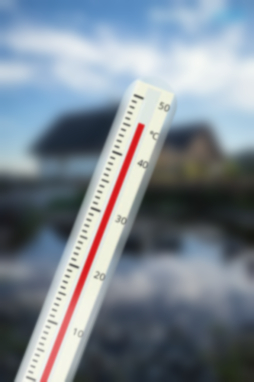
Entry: 46 °C
